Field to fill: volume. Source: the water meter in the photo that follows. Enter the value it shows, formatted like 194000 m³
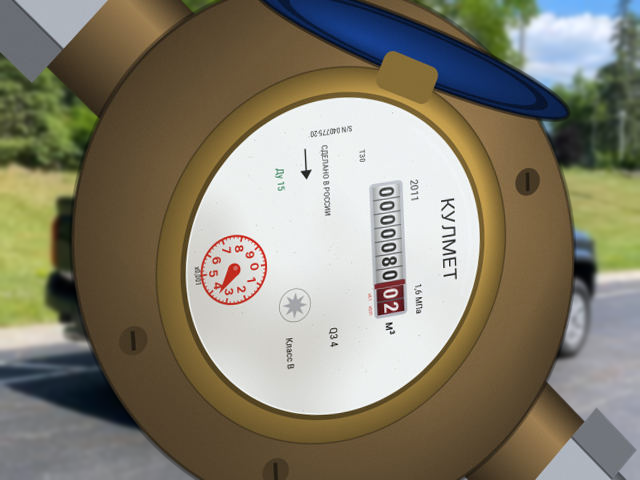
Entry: 80.023 m³
